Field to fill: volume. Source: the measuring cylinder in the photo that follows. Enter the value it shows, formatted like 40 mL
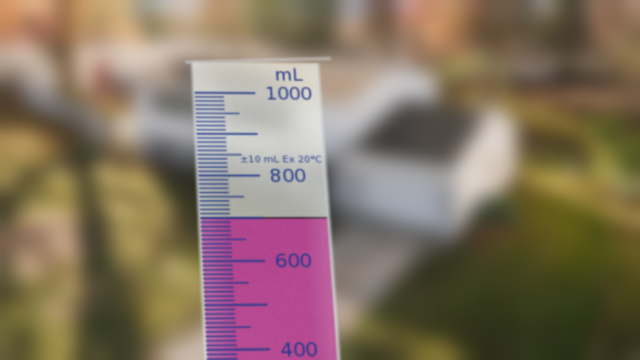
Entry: 700 mL
